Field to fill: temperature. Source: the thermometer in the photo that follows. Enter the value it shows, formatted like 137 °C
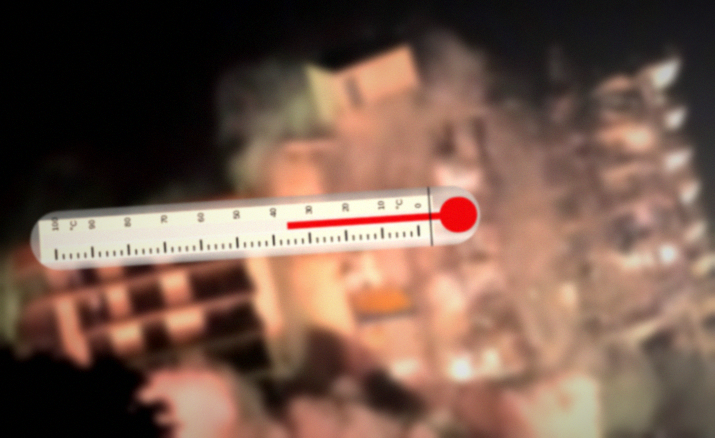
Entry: 36 °C
